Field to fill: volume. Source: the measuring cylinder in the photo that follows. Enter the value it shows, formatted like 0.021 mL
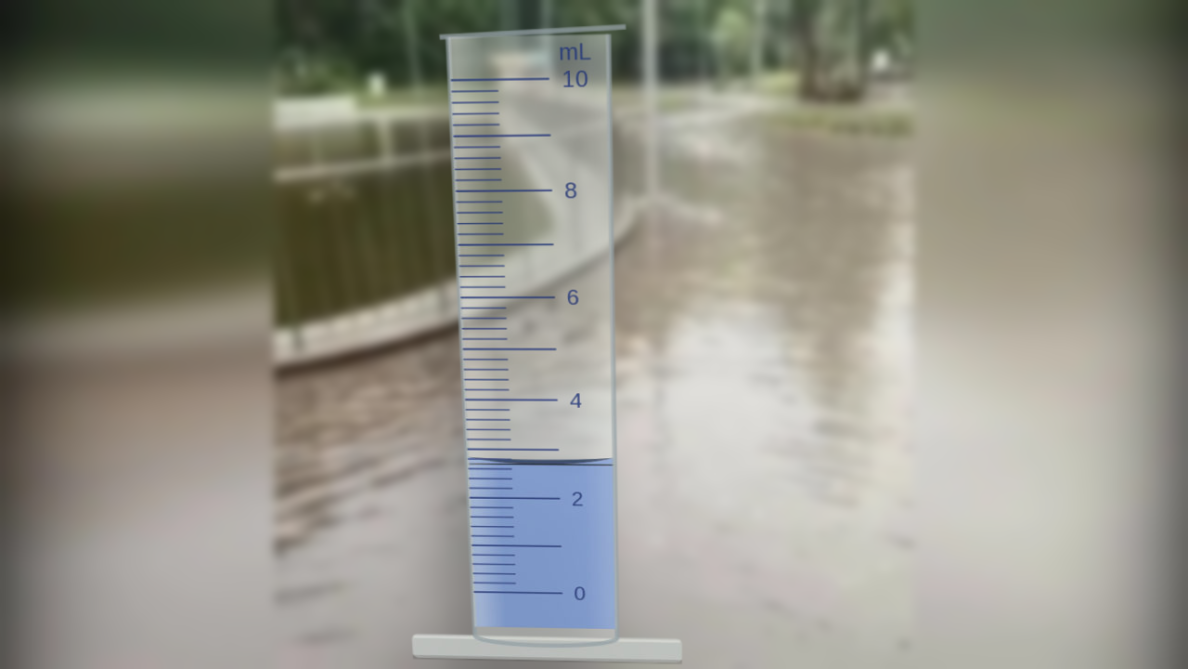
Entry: 2.7 mL
